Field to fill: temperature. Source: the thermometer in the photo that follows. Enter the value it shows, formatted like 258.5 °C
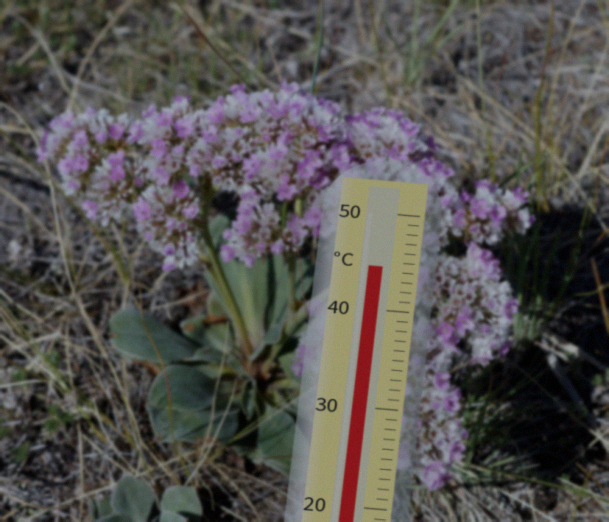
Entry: 44.5 °C
